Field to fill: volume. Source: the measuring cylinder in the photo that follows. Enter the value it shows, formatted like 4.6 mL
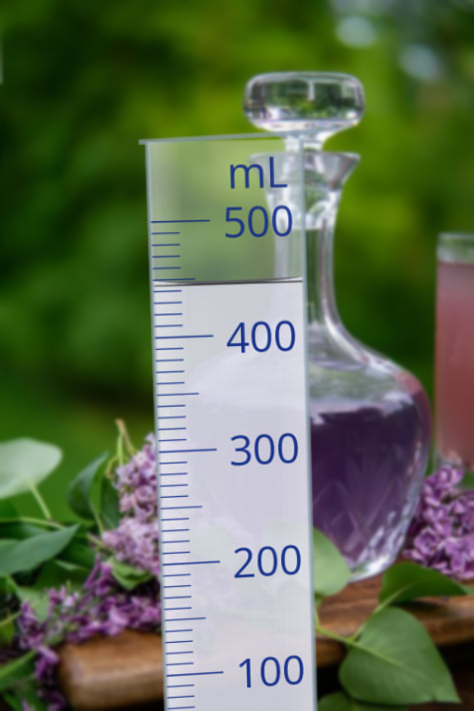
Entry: 445 mL
